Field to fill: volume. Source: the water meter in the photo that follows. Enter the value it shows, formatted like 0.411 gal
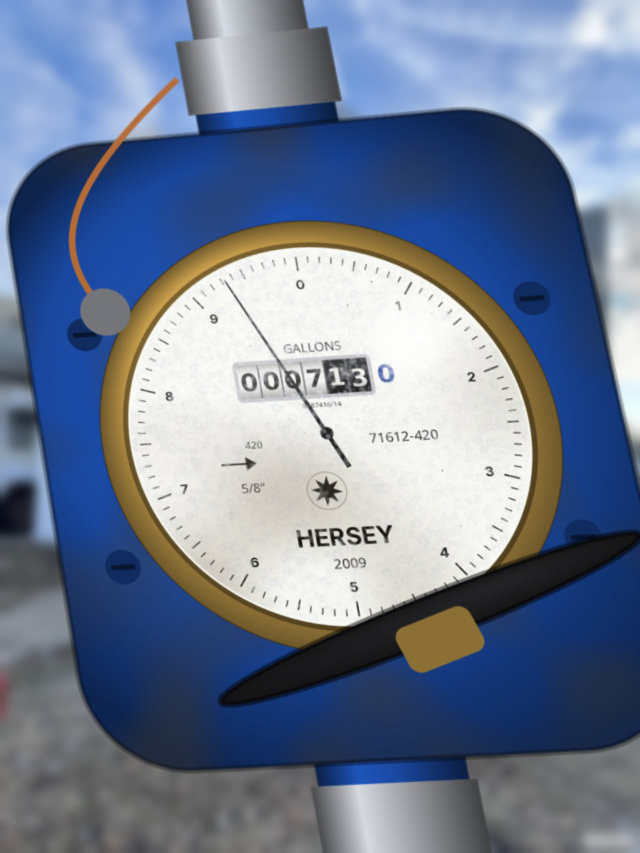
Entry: 7129.3 gal
